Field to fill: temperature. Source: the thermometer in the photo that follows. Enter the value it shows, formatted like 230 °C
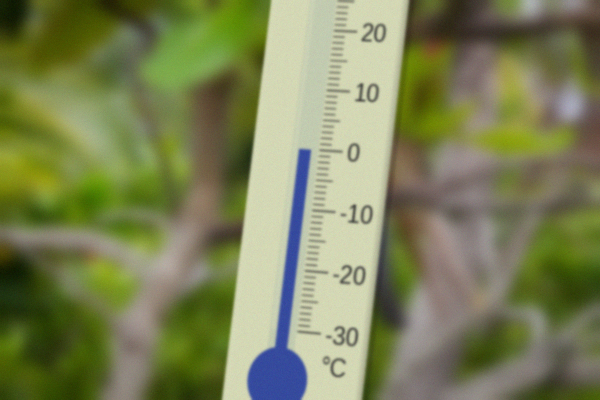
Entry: 0 °C
